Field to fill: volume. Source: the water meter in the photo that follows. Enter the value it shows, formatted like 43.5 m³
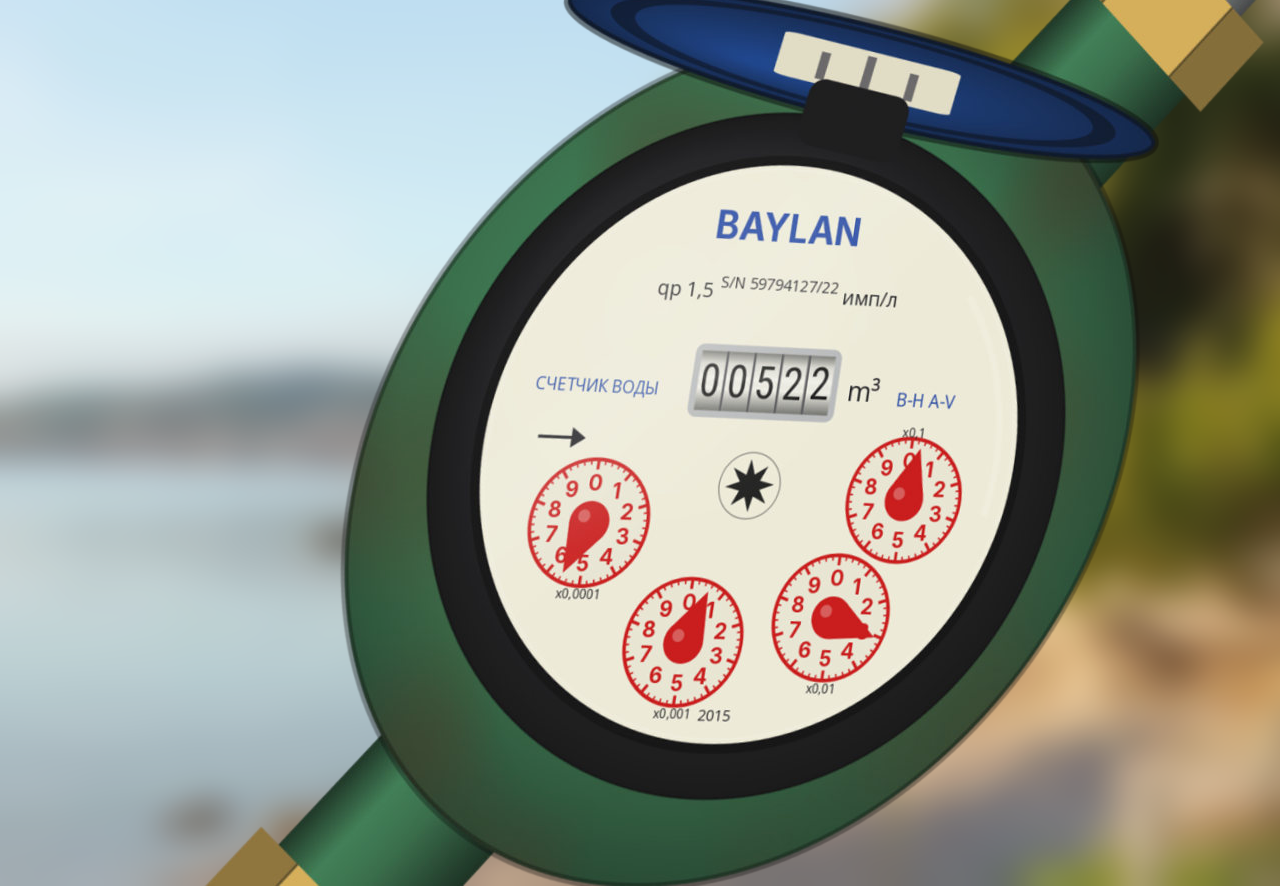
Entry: 522.0305 m³
